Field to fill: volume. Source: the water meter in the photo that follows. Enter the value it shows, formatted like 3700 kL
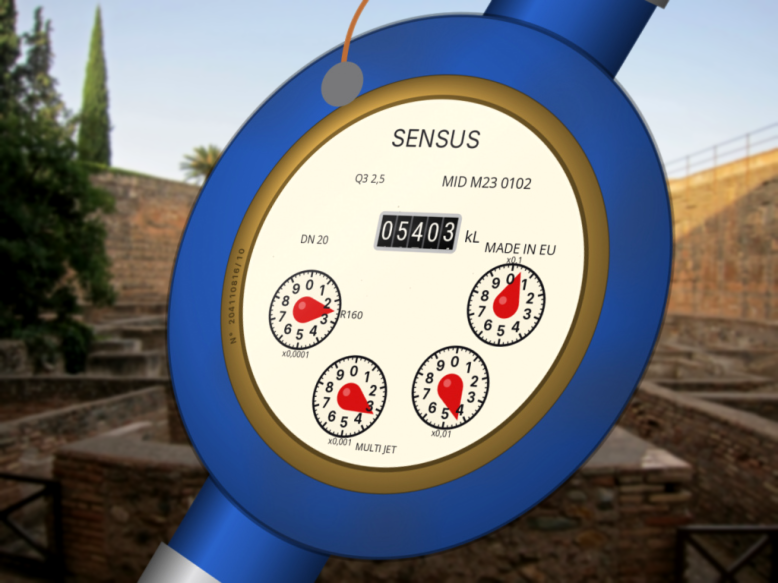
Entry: 5403.0432 kL
